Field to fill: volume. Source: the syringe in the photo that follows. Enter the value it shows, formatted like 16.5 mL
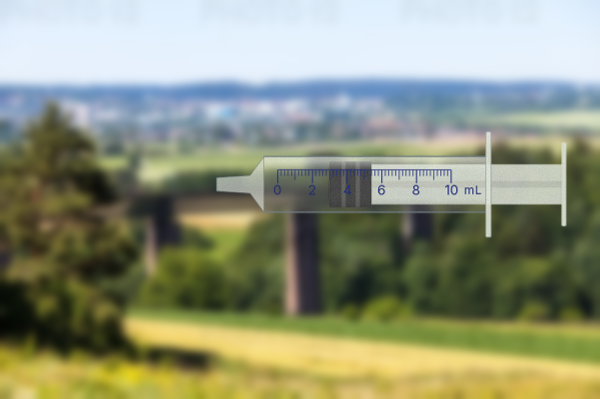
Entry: 3 mL
